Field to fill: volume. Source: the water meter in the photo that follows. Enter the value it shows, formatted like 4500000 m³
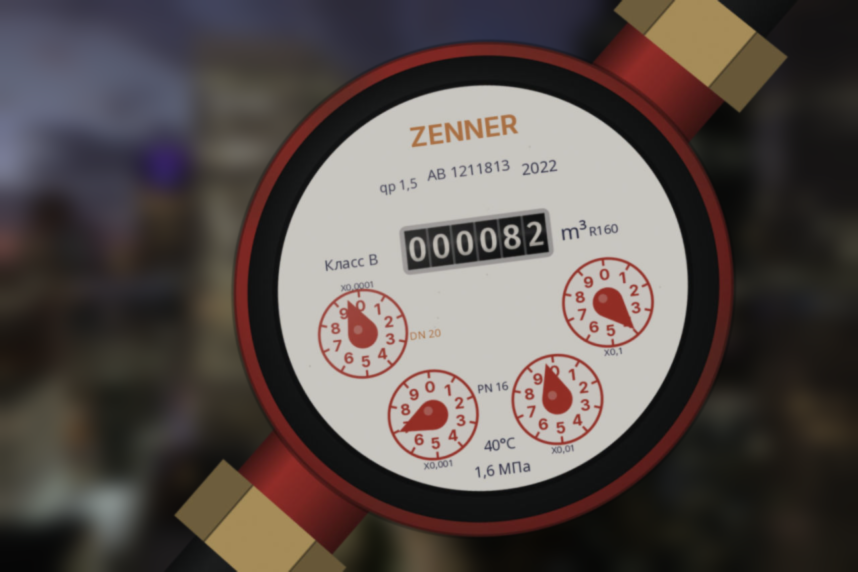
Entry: 82.3969 m³
